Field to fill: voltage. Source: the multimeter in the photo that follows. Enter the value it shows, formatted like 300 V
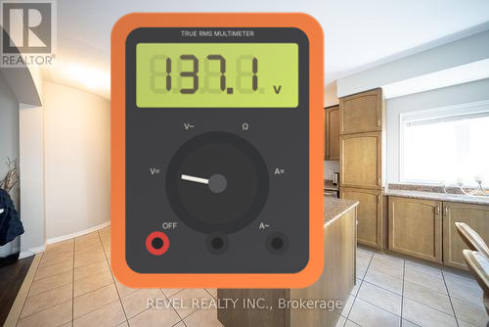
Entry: 137.1 V
